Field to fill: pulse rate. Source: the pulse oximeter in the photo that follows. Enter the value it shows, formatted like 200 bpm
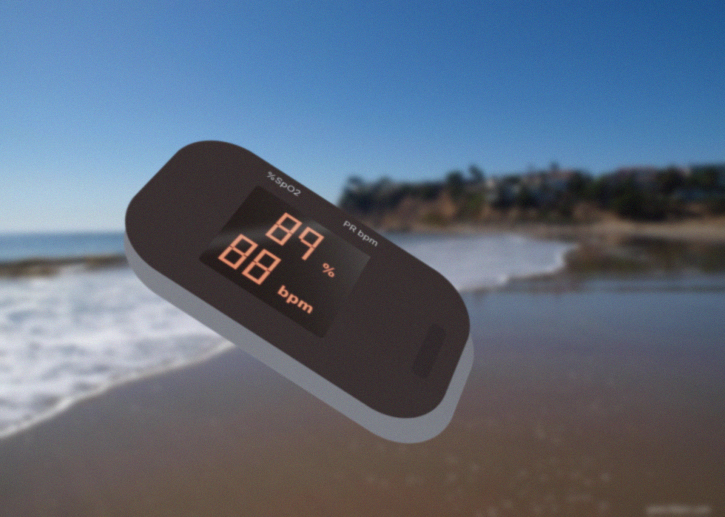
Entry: 88 bpm
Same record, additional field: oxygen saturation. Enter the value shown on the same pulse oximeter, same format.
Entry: 89 %
